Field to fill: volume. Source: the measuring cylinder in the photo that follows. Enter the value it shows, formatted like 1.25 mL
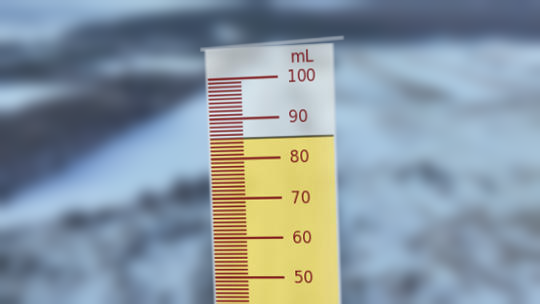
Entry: 85 mL
